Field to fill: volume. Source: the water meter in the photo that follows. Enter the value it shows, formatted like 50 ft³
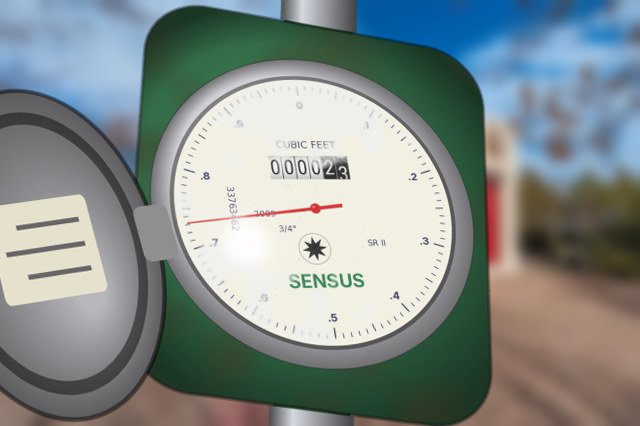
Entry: 22.73 ft³
